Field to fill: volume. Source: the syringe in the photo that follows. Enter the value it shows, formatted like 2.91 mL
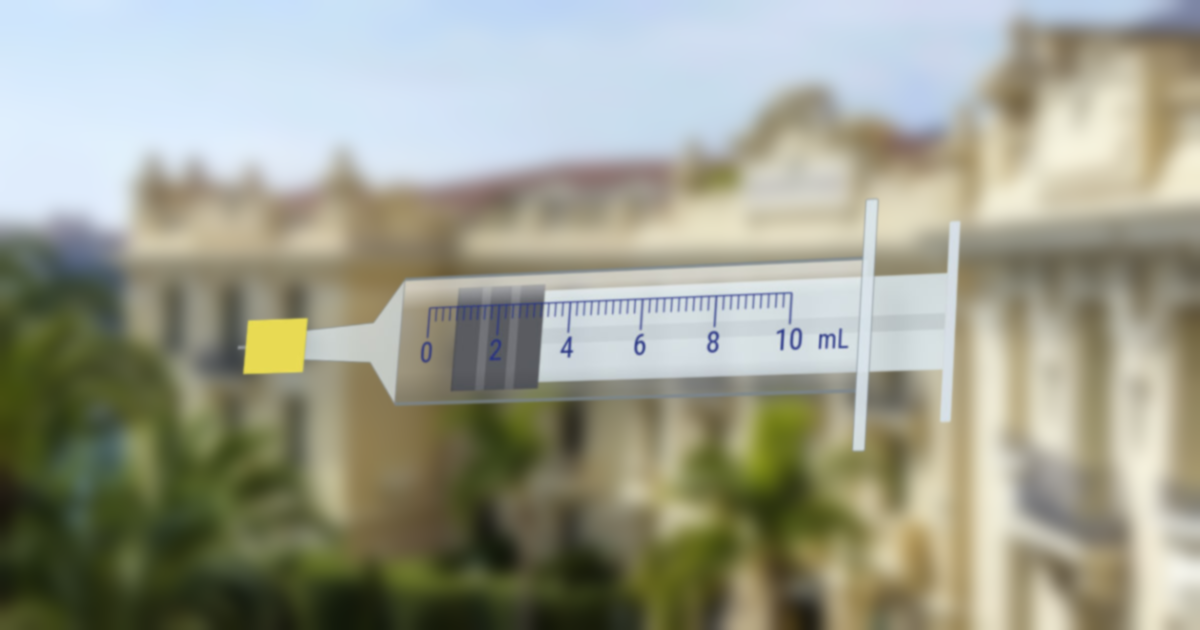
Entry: 0.8 mL
